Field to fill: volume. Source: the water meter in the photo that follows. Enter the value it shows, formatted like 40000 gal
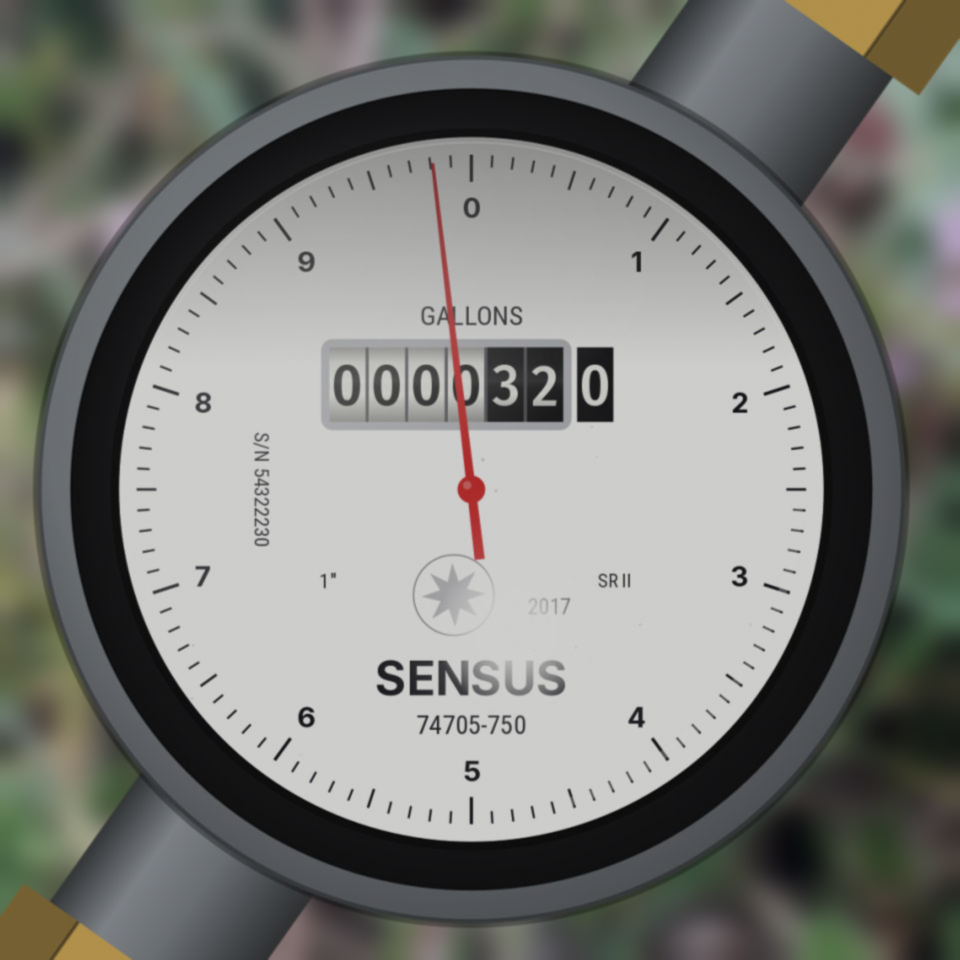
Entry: 319.8 gal
